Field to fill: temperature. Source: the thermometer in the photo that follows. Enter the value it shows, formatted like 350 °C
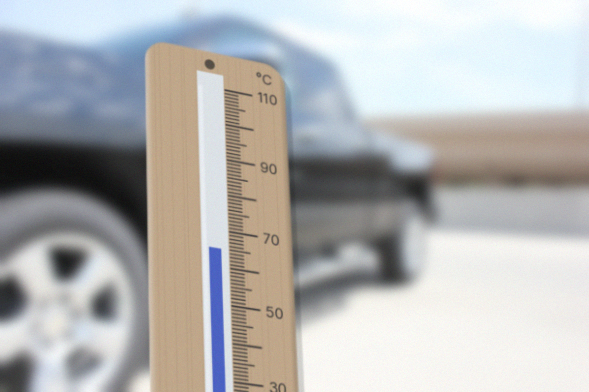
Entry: 65 °C
